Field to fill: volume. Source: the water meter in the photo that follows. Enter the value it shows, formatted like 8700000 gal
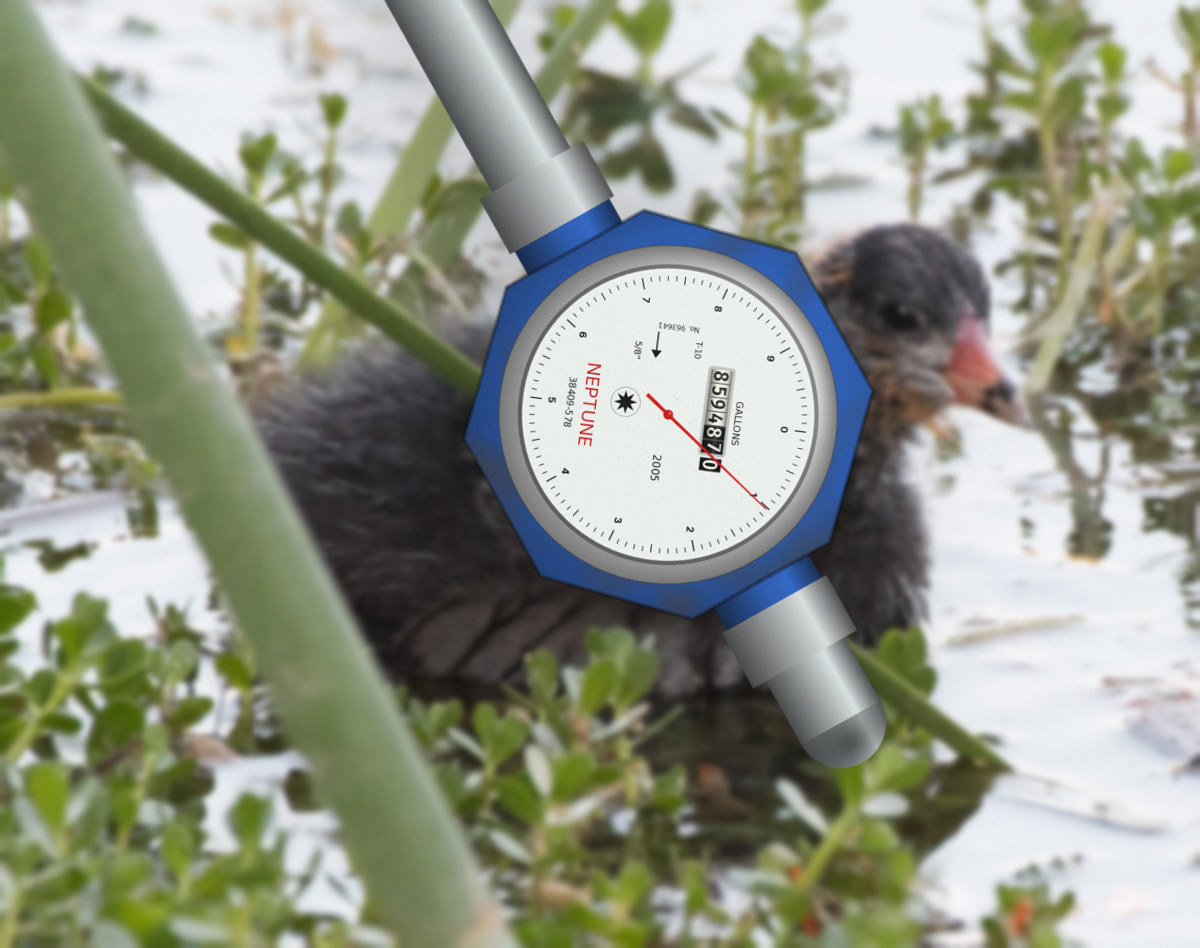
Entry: 8594871.0 gal
